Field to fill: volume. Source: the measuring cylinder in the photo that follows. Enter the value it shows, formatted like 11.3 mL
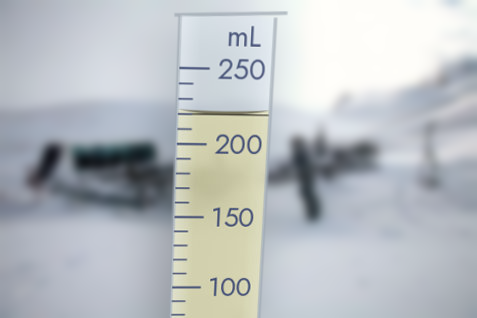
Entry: 220 mL
